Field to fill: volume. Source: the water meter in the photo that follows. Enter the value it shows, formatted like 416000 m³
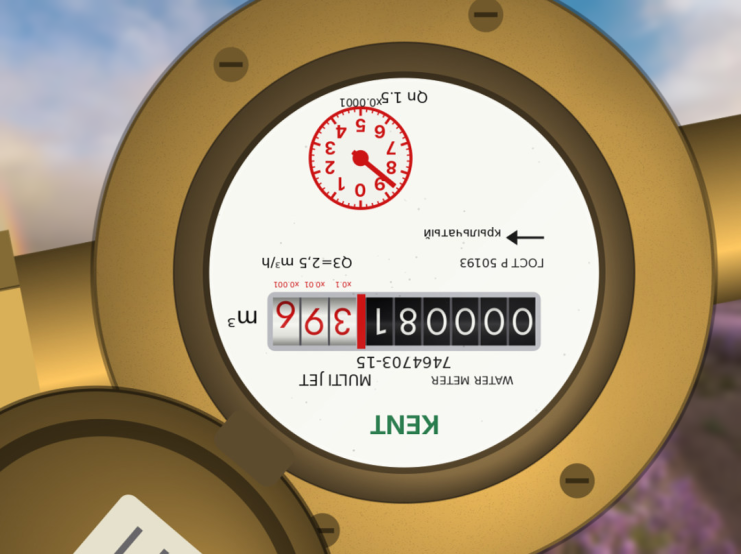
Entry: 81.3958 m³
